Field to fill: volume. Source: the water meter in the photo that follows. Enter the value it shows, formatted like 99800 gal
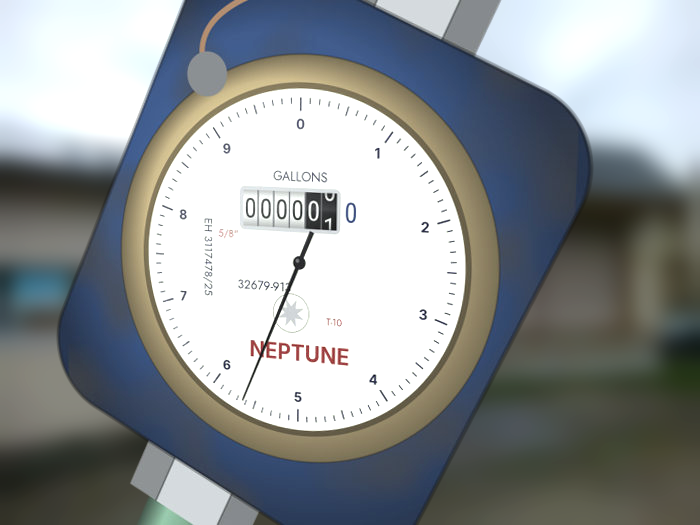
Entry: 5.6 gal
